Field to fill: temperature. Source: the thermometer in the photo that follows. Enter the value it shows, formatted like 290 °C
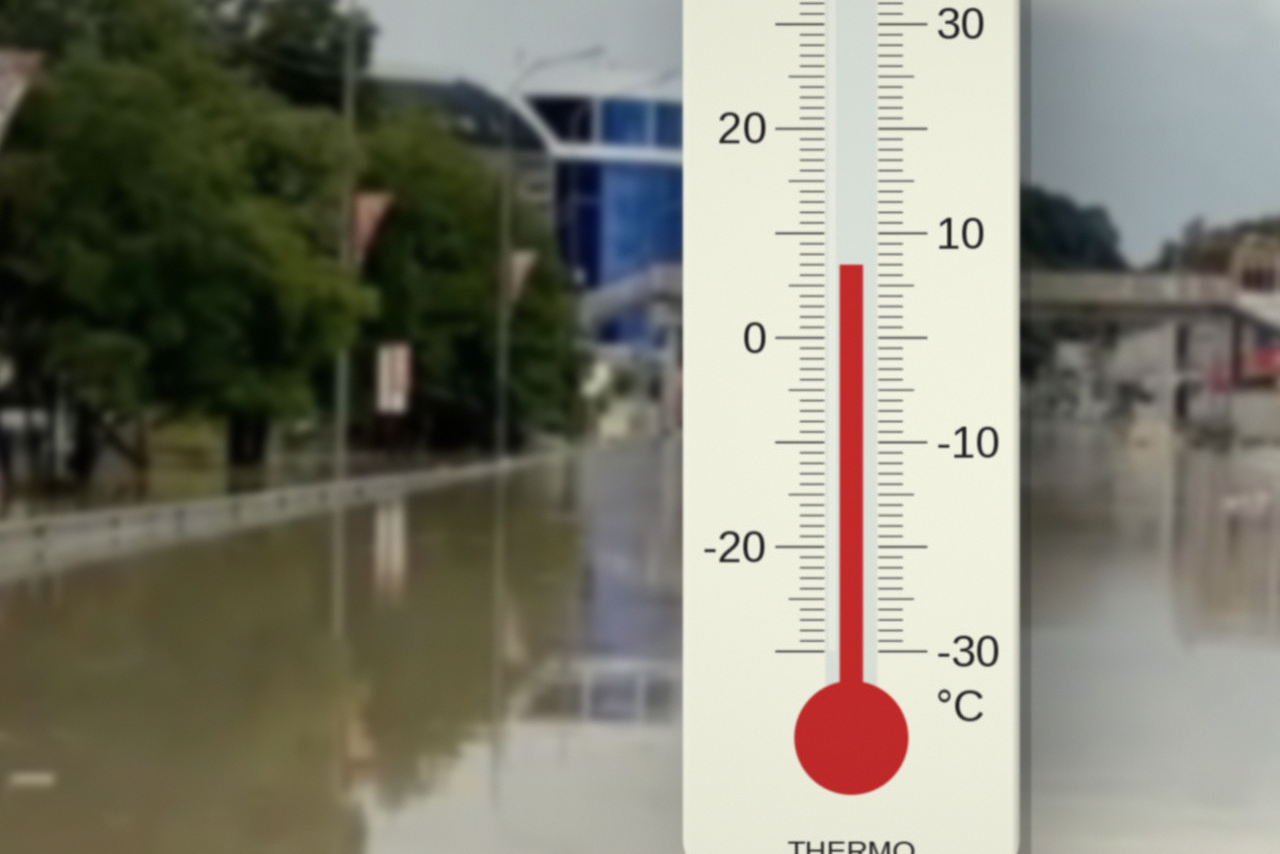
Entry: 7 °C
